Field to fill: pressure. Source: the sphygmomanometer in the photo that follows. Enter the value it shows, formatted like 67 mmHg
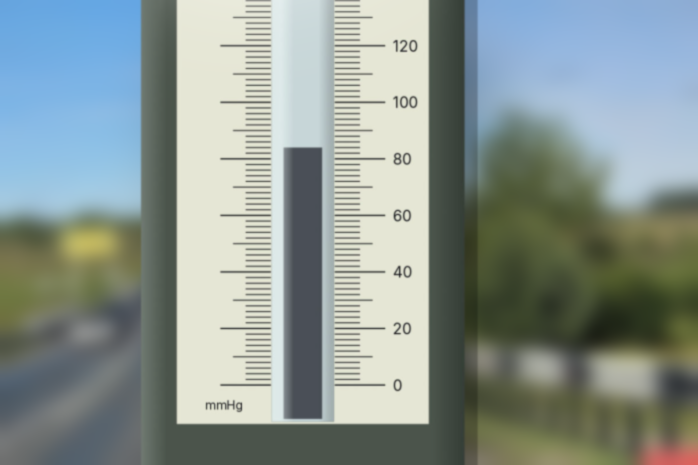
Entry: 84 mmHg
